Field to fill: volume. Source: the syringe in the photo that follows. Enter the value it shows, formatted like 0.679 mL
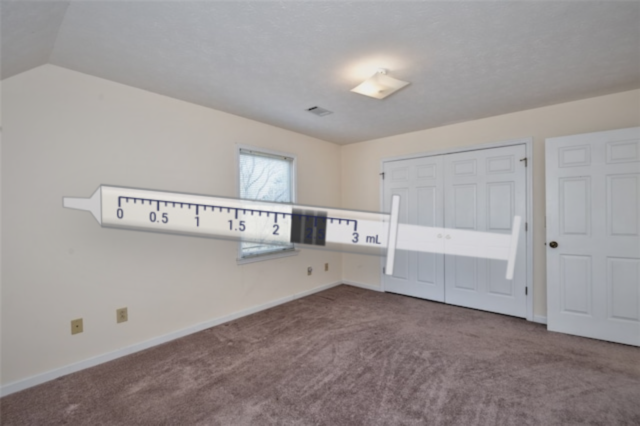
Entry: 2.2 mL
